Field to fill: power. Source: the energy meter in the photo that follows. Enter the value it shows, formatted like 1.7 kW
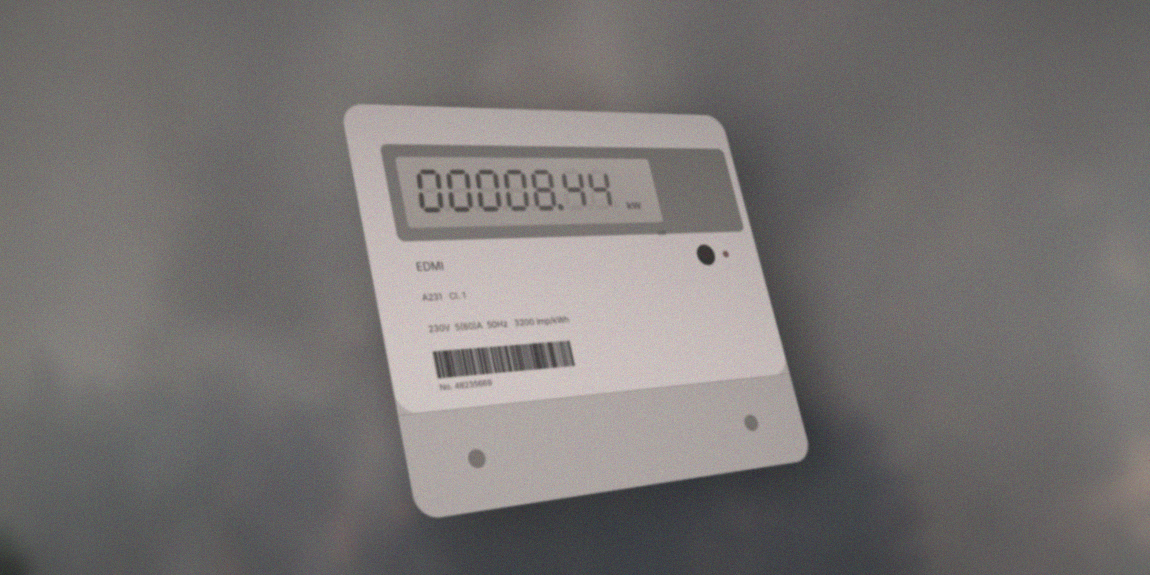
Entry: 8.44 kW
